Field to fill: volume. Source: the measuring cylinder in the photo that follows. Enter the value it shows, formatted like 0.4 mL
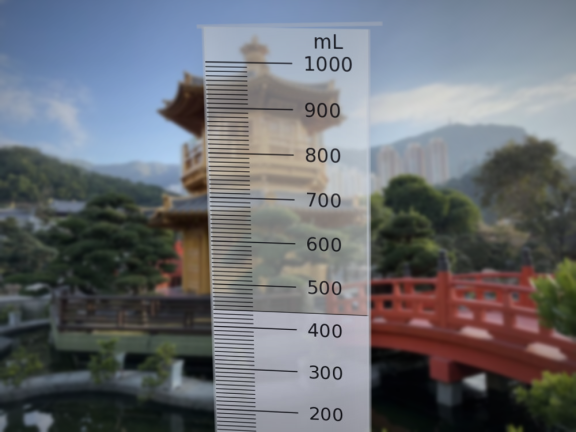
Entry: 440 mL
